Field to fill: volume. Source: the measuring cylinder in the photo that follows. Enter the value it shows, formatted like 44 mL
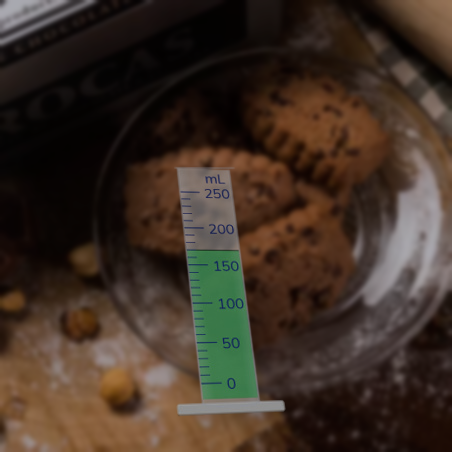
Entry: 170 mL
